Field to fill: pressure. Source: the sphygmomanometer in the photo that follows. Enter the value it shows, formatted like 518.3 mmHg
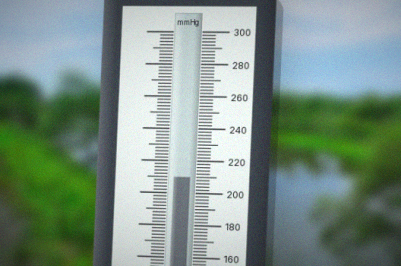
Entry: 210 mmHg
